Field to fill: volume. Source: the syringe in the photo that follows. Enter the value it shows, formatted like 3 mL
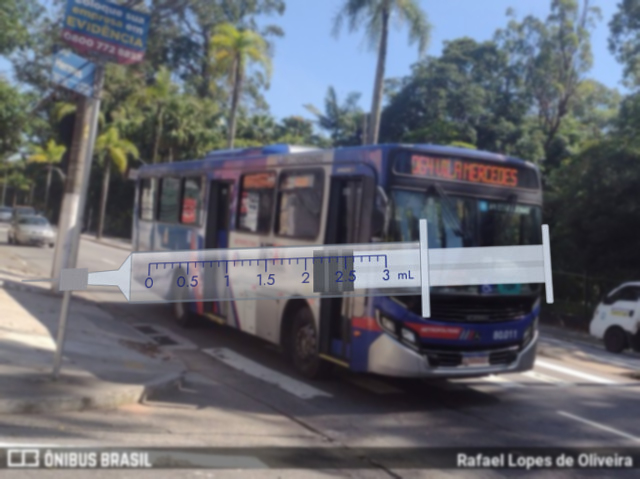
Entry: 2.1 mL
